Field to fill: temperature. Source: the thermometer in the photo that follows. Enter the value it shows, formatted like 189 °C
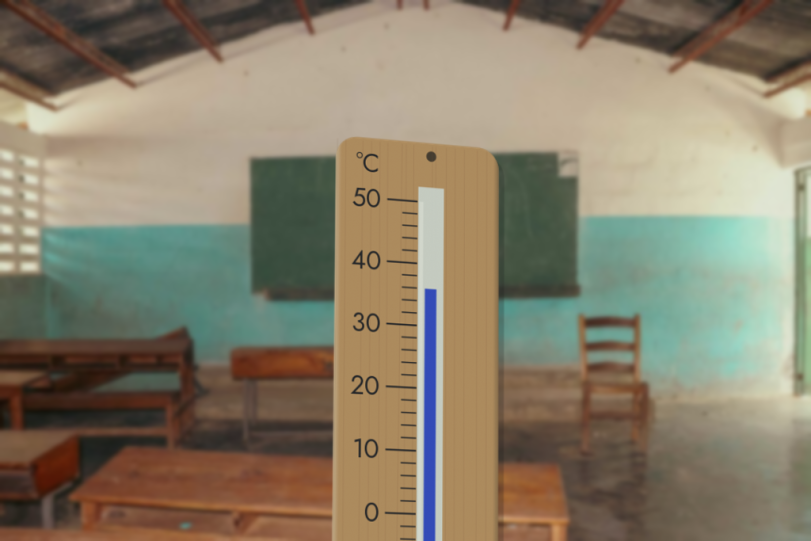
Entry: 36 °C
